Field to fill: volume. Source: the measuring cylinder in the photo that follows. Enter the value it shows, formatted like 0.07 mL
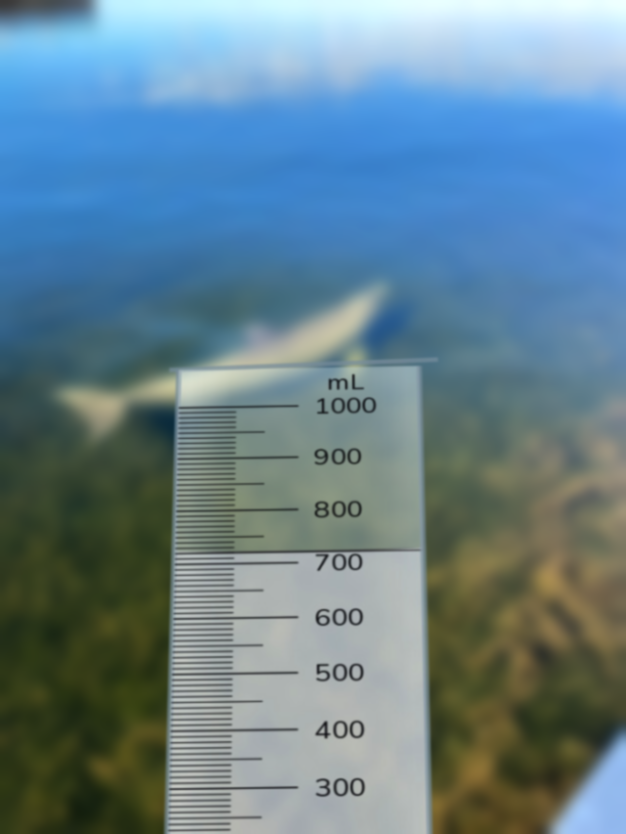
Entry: 720 mL
